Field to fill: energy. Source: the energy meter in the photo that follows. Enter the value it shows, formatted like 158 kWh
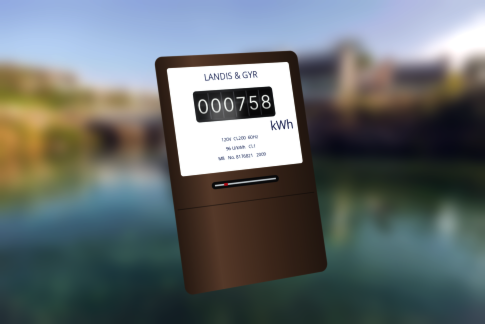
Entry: 758 kWh
